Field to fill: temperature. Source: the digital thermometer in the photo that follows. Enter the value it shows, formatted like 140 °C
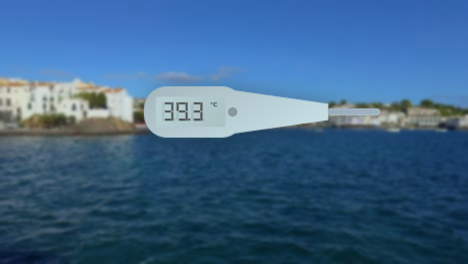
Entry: 39.3 °C
